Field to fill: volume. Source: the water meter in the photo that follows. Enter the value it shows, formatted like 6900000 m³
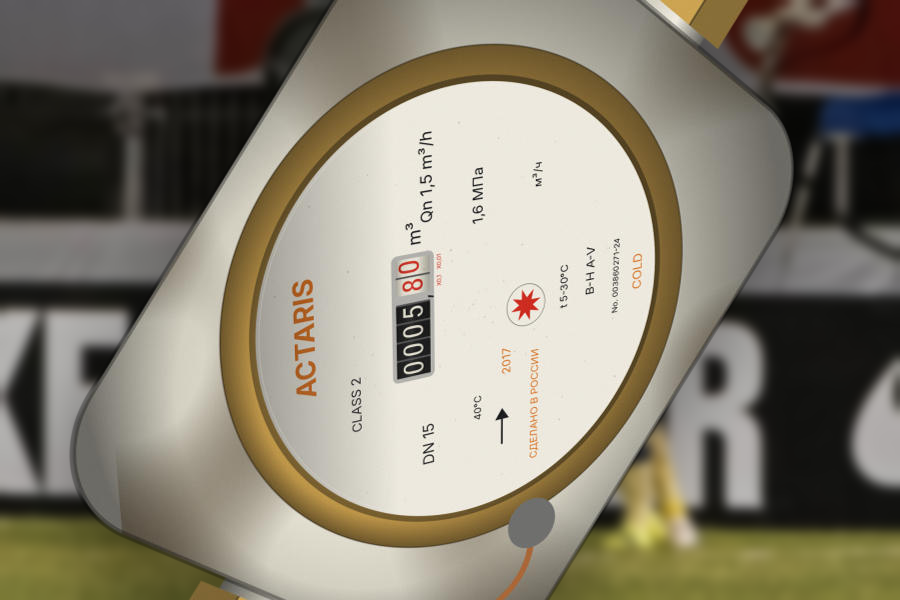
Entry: 5.80 m³
